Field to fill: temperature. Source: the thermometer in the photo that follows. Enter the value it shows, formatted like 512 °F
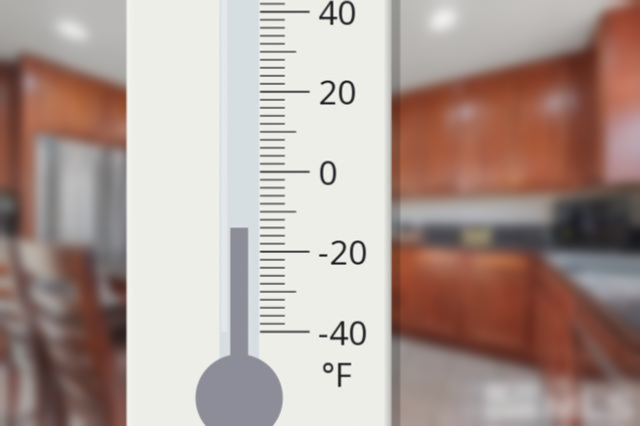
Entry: -14 °F
